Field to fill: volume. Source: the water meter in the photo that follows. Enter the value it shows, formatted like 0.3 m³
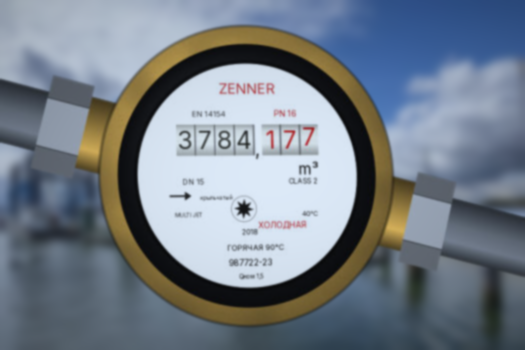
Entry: 3784.177 m³
